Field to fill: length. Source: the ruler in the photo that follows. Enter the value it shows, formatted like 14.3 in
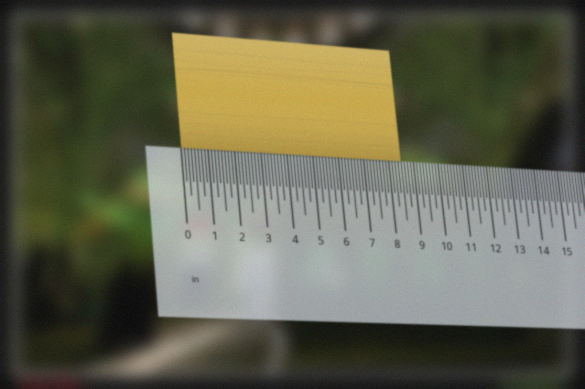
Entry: 8.5 in
